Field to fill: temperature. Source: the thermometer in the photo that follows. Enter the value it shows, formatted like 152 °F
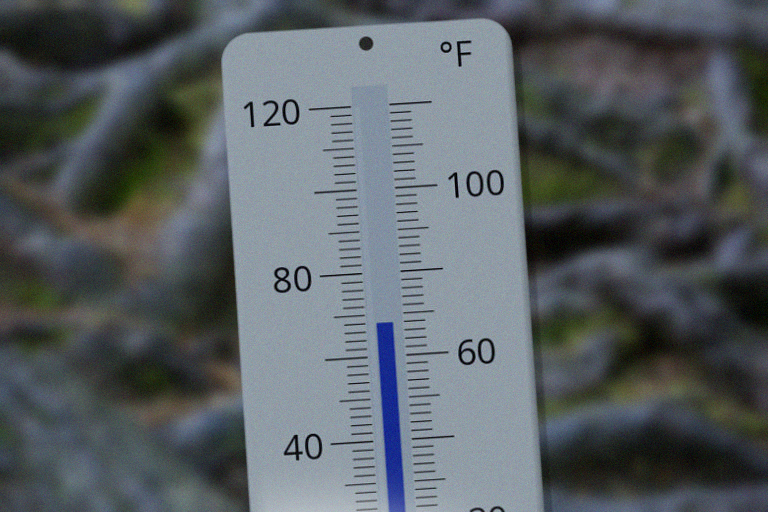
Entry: 68 °F
